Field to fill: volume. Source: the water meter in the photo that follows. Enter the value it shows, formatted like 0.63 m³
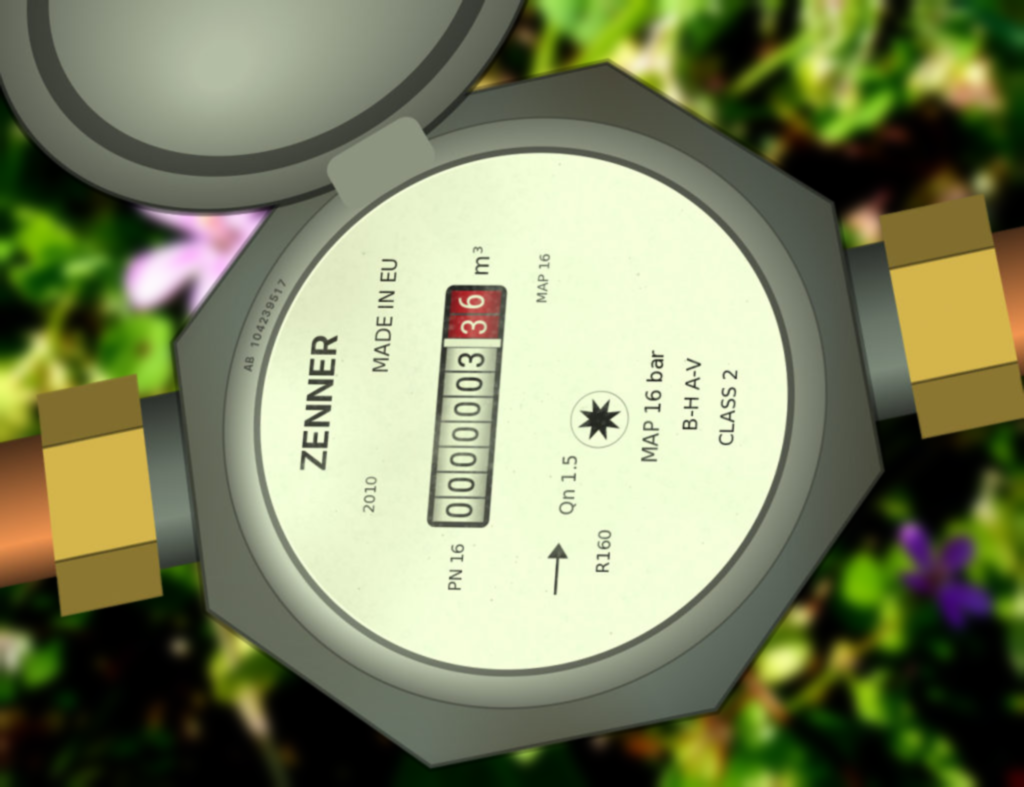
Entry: 3.36 m³
